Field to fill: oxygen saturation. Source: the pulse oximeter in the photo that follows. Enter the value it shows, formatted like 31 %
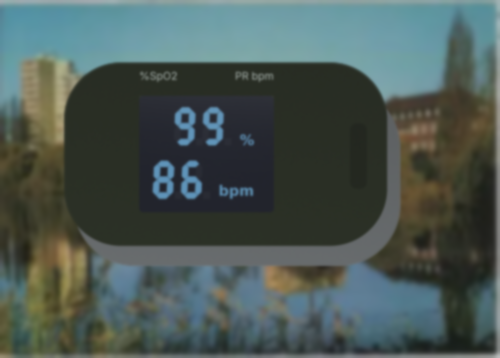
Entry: 99 %
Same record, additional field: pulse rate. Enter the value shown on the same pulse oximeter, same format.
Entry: 86 bpm
